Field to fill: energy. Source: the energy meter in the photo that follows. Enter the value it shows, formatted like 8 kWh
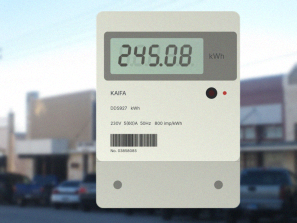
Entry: 245.08 kWh
